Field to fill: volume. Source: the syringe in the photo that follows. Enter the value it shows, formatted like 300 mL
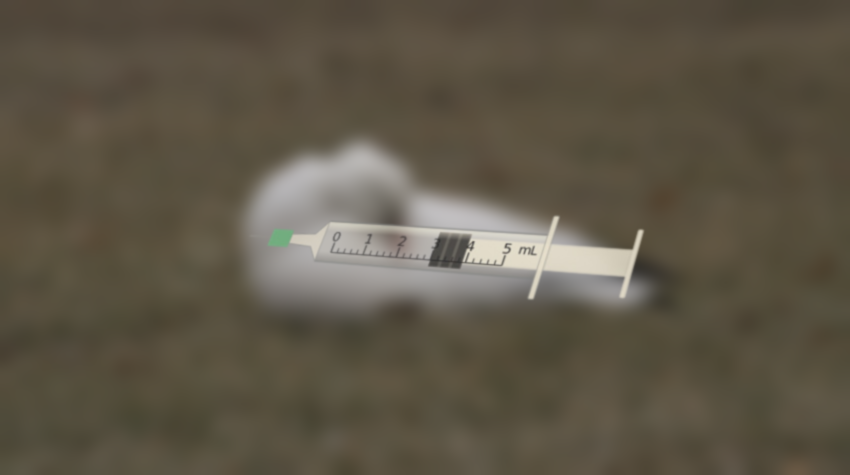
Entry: 3 mL
